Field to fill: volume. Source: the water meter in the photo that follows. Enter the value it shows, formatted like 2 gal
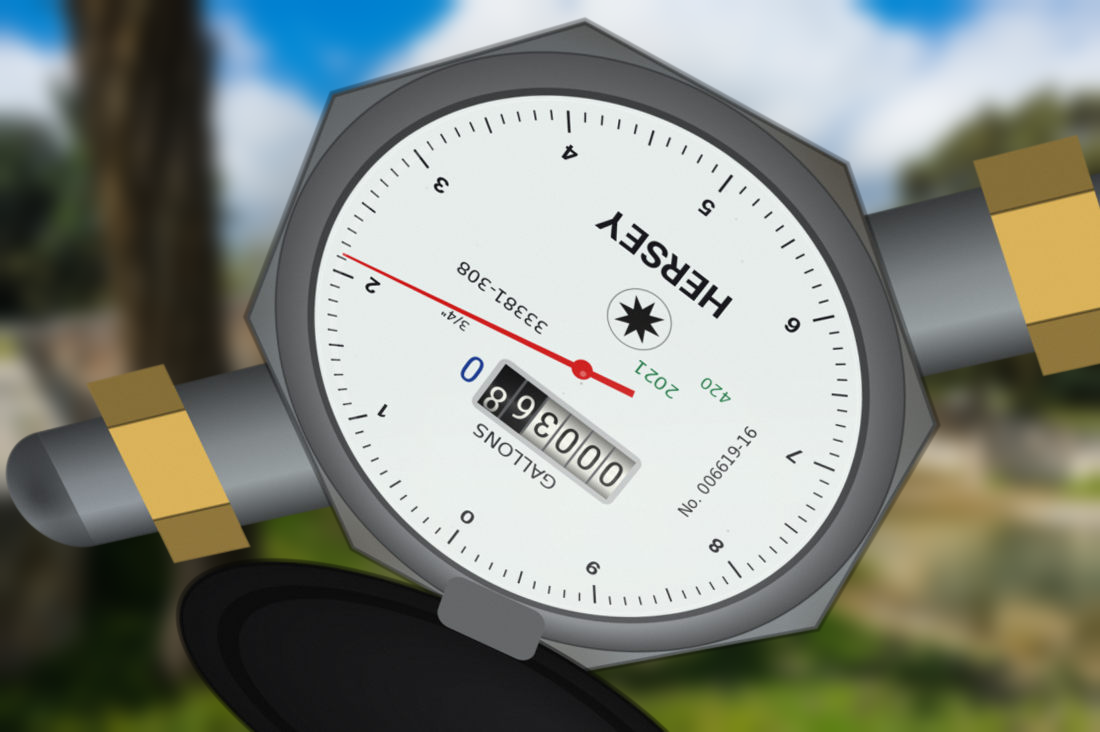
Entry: 3682.1 gal
